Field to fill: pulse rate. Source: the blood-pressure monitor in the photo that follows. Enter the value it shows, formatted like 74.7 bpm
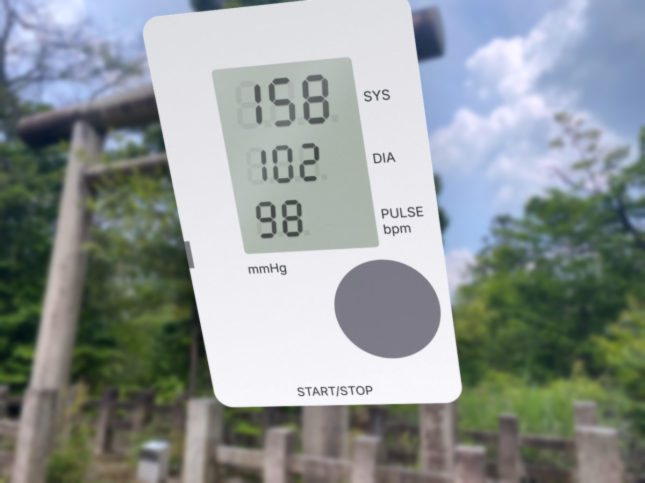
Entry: 98 bpm
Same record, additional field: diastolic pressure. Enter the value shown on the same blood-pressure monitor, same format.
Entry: 102 mmHg
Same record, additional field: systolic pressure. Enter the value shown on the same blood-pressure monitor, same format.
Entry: 158 mmHg
